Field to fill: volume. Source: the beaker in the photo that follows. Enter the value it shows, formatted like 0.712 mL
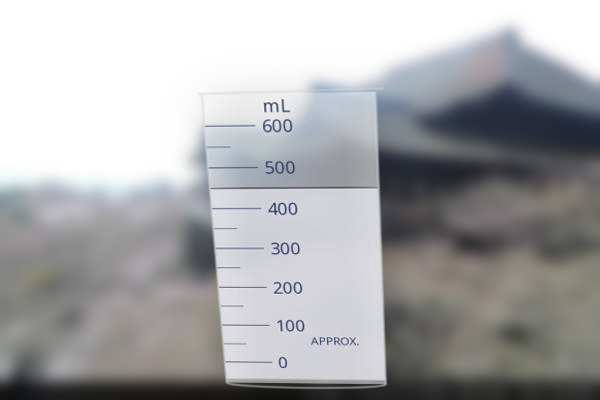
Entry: 450 mL
